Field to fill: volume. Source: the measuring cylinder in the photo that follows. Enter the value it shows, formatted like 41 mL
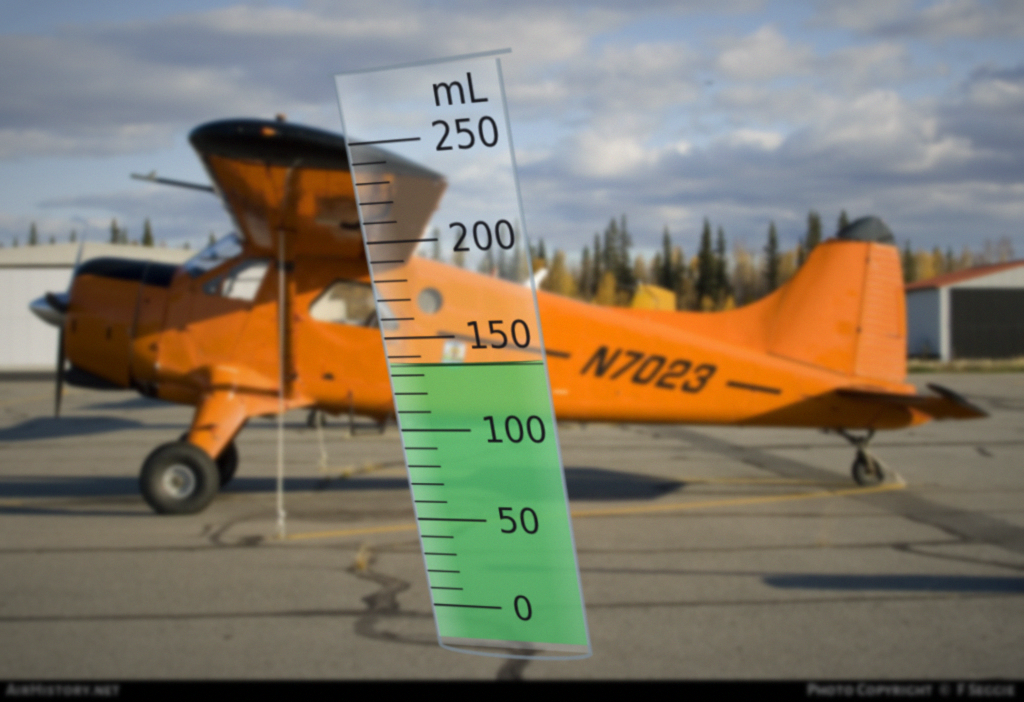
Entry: 135 mL
